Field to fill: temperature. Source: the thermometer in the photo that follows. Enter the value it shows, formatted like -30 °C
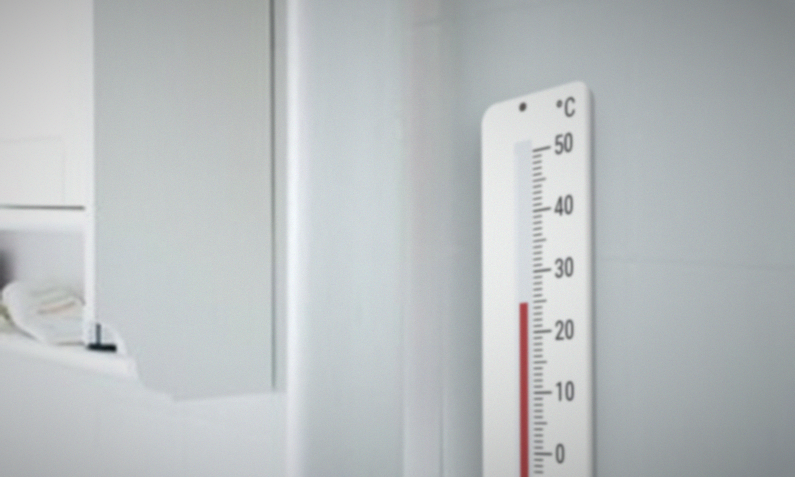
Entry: 25 °C
